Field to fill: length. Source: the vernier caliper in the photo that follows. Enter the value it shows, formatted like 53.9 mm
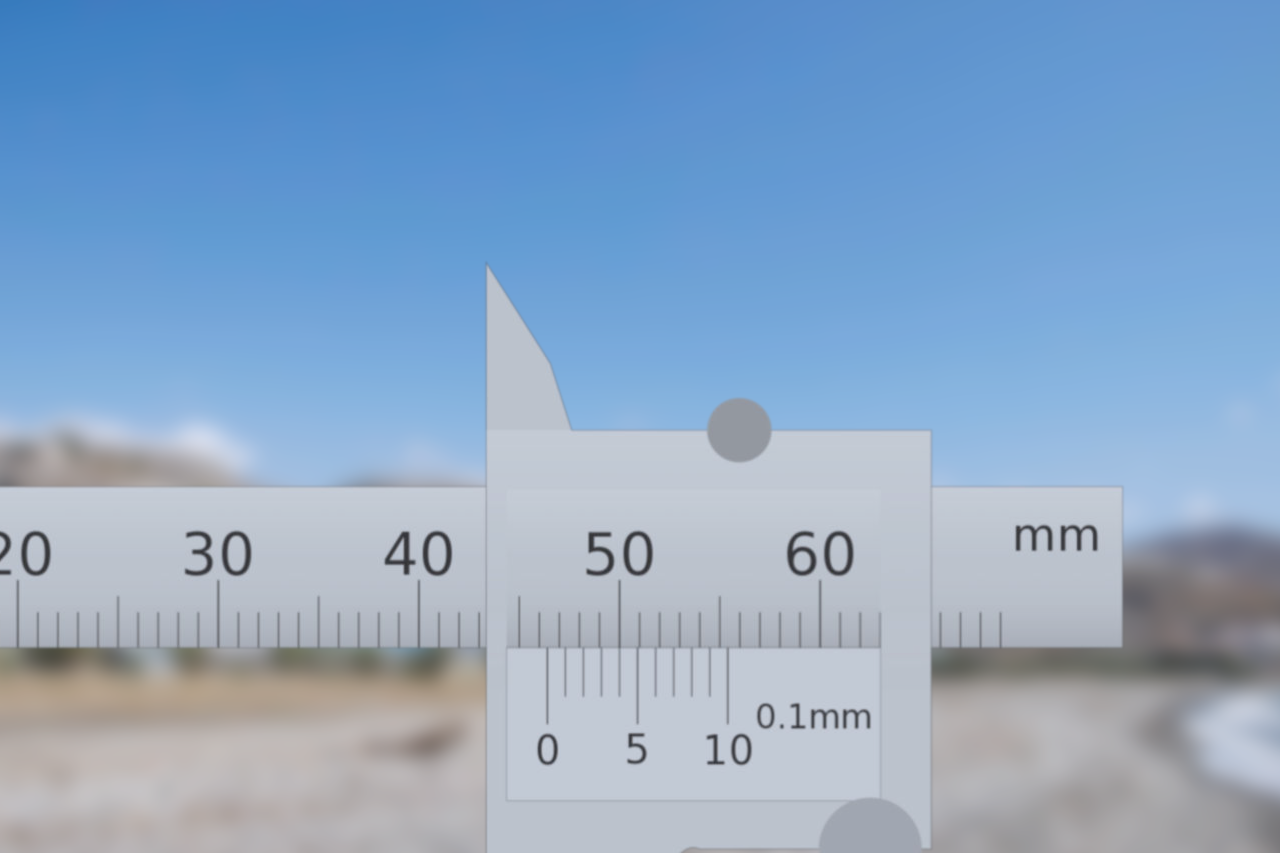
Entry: 46.4 mm
